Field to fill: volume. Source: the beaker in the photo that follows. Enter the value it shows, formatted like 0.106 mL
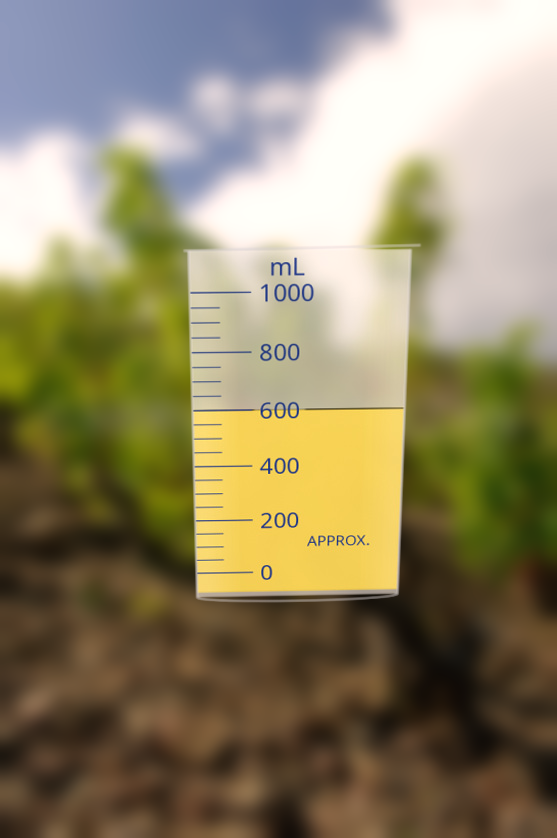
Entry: 600 mL
